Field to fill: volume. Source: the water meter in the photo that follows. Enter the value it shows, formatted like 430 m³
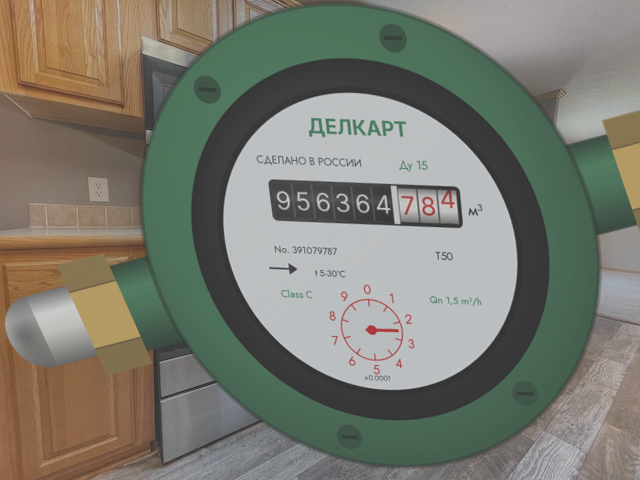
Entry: 956364.7842 m³
